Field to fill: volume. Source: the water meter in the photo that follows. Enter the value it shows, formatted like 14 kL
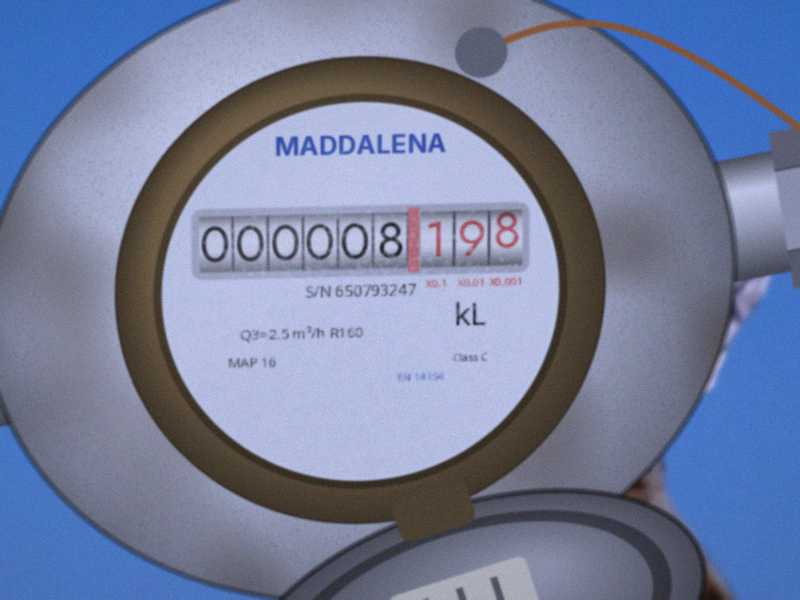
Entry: 8.198 kL
